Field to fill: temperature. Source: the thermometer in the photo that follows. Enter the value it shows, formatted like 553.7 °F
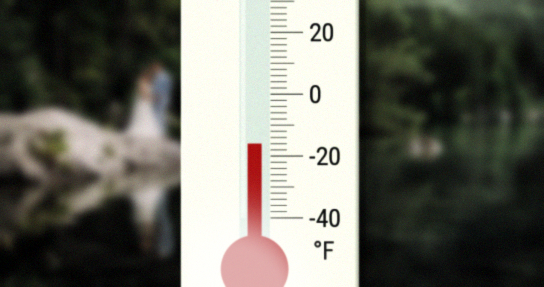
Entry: -16 °F
